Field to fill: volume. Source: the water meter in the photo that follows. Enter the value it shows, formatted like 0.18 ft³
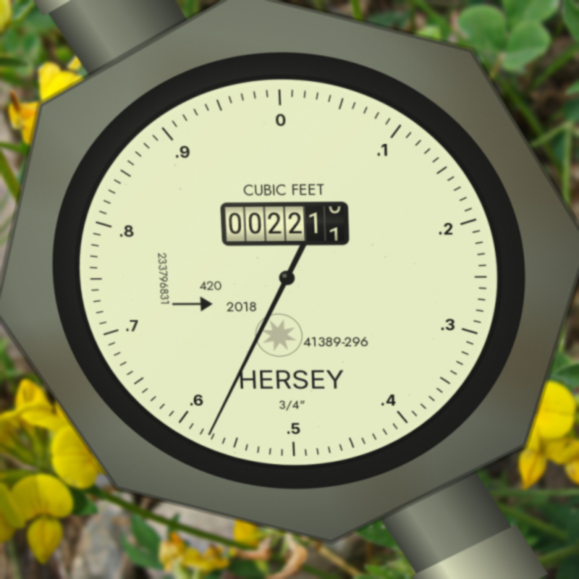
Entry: 2210.57 ft³
